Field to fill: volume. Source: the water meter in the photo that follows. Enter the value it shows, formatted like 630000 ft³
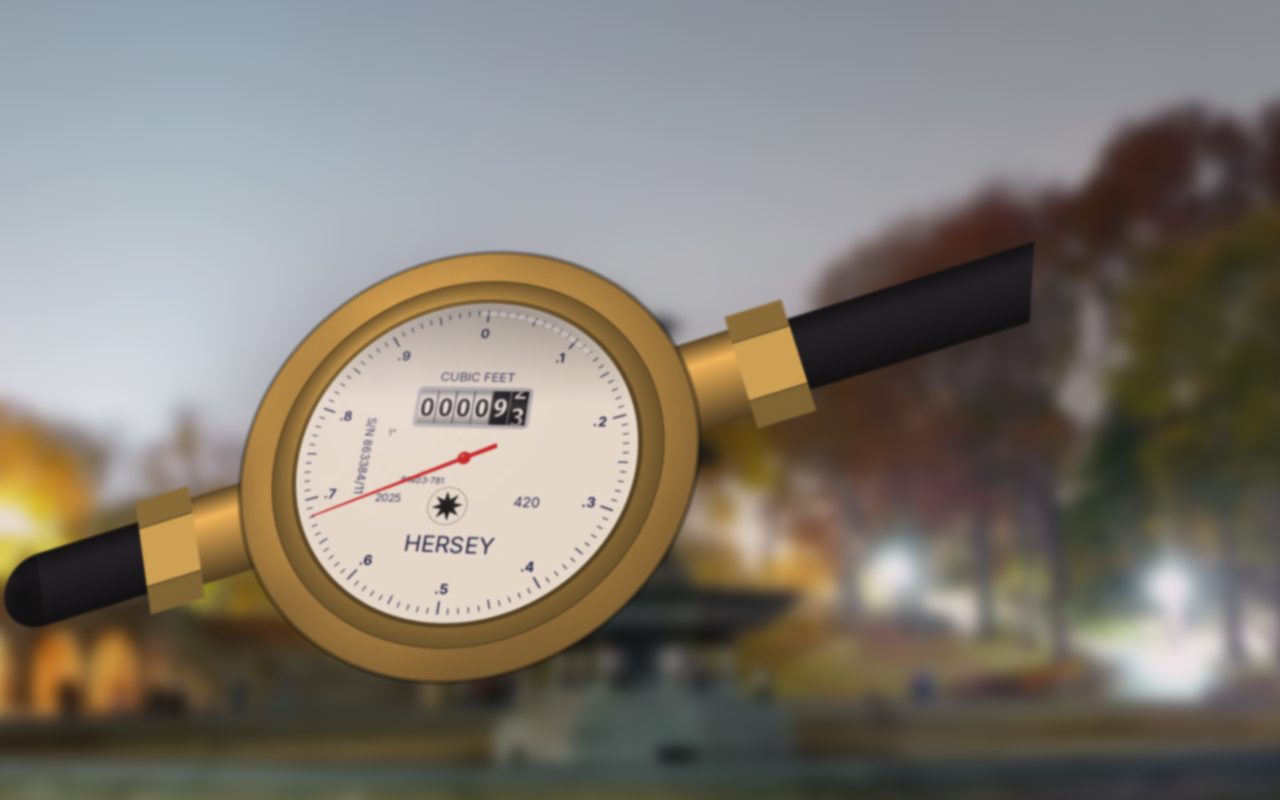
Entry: 92.68 ft³
